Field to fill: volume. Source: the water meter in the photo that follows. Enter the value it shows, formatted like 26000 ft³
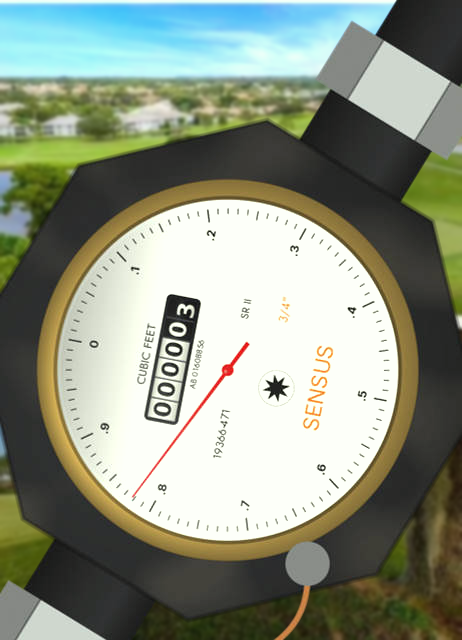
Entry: 2.82 ft³
